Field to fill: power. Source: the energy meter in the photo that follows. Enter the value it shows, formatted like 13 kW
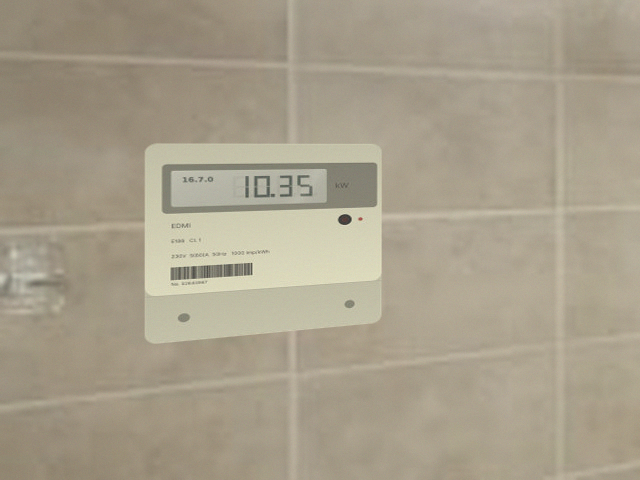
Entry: 10.35 kW
